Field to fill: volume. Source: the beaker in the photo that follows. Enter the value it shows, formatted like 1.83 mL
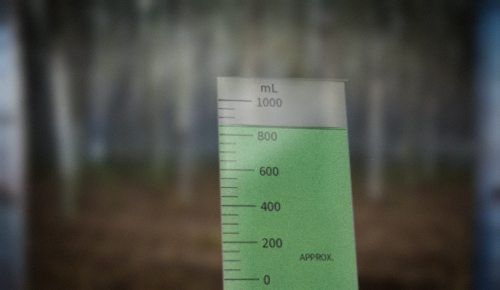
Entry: 850 mL
